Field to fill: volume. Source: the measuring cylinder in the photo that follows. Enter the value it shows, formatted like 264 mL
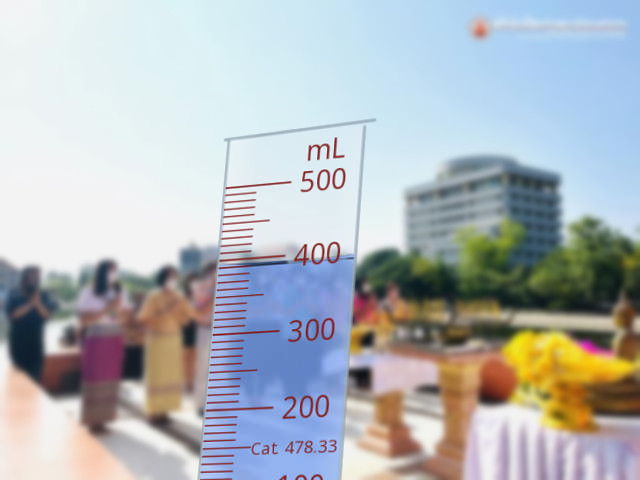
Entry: 390 mL
